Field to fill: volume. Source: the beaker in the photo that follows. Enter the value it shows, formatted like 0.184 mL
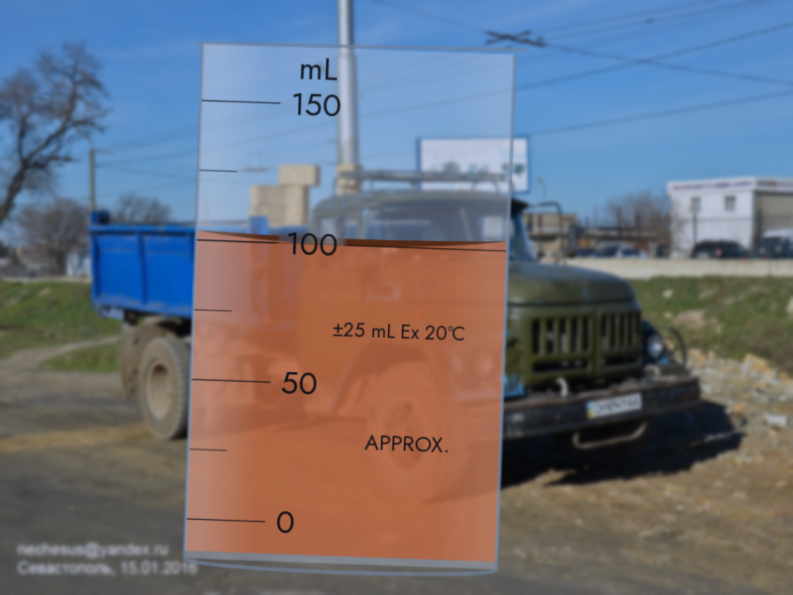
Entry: 100 mL
